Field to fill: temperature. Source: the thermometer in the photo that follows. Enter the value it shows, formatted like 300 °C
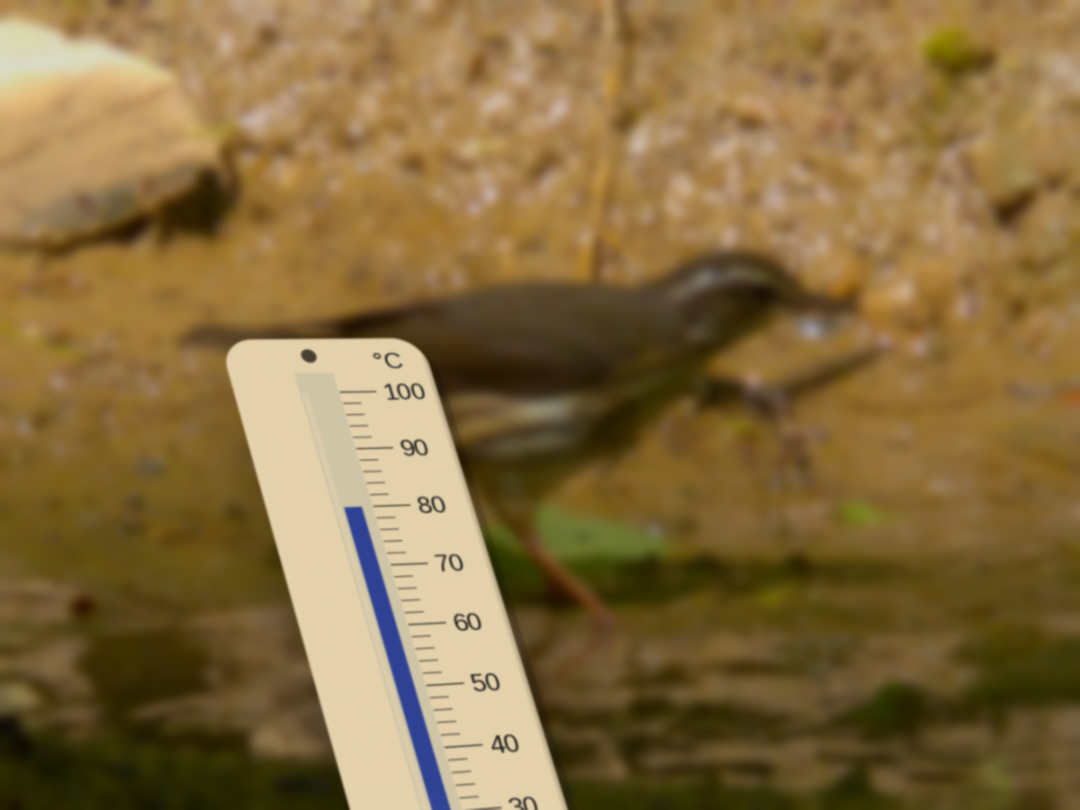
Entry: 80 °C
